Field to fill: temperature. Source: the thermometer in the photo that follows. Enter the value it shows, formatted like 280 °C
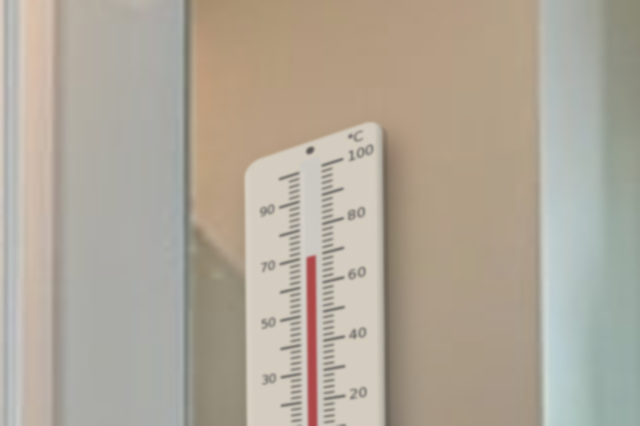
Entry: 70 °C
